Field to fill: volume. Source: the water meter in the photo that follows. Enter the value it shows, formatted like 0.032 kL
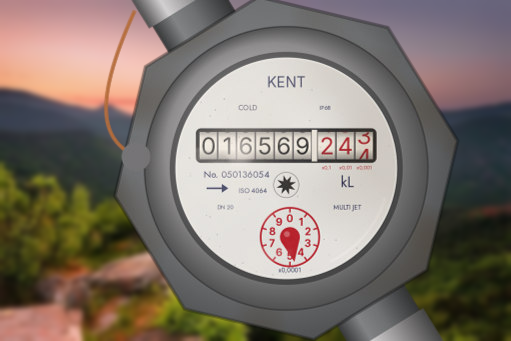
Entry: 16569.2434 kL
